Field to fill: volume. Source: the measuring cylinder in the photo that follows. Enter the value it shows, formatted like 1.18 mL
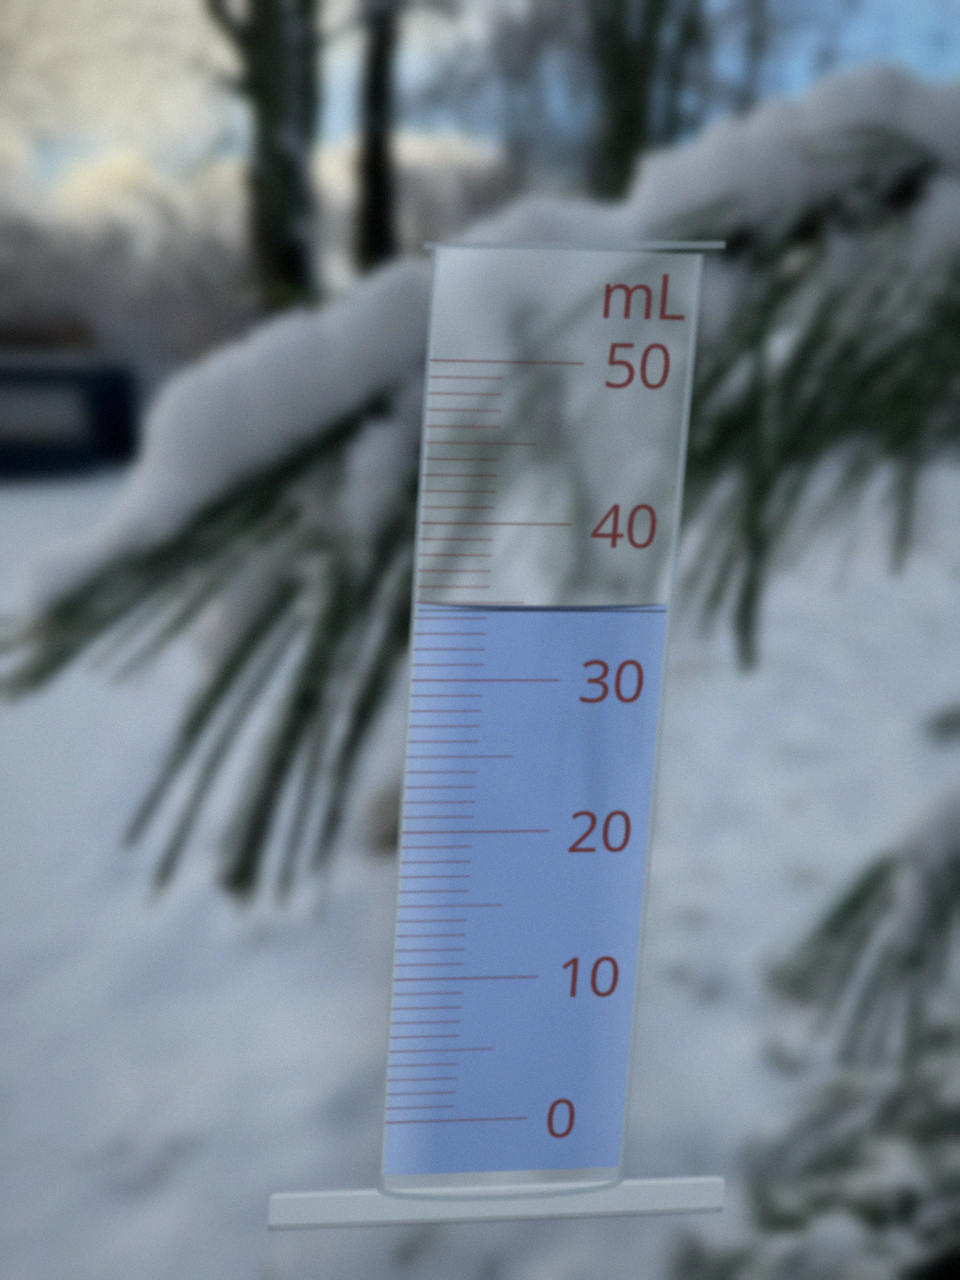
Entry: 34.5 mL
